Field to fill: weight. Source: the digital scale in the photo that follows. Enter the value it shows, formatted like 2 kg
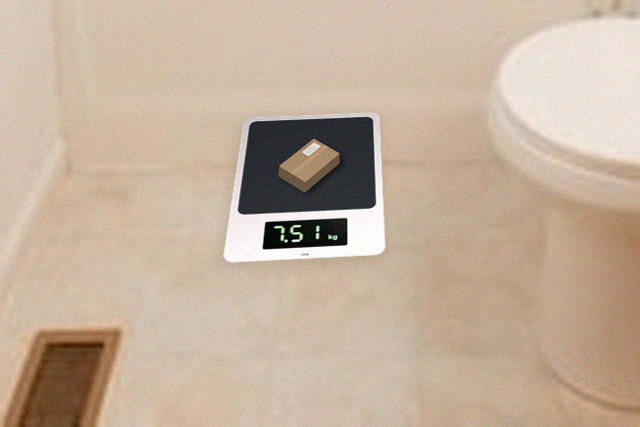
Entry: 7.51 kg
